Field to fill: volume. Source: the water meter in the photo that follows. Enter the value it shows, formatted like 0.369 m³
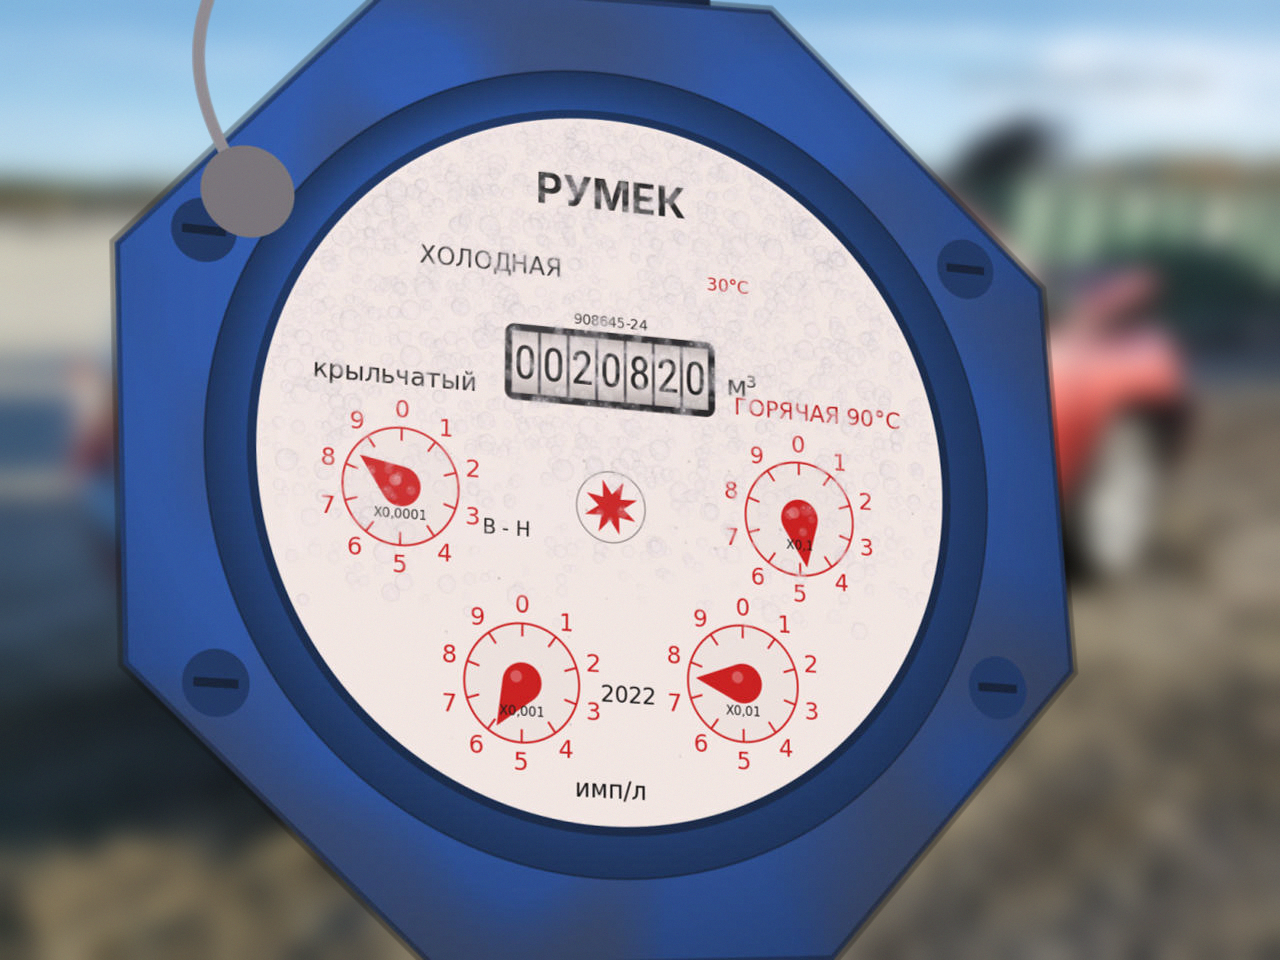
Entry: 20820.4758 m³
